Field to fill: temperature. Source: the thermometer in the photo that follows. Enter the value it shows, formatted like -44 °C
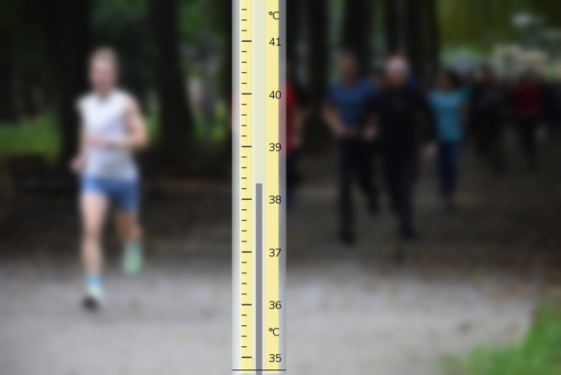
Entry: 38.3 °C
